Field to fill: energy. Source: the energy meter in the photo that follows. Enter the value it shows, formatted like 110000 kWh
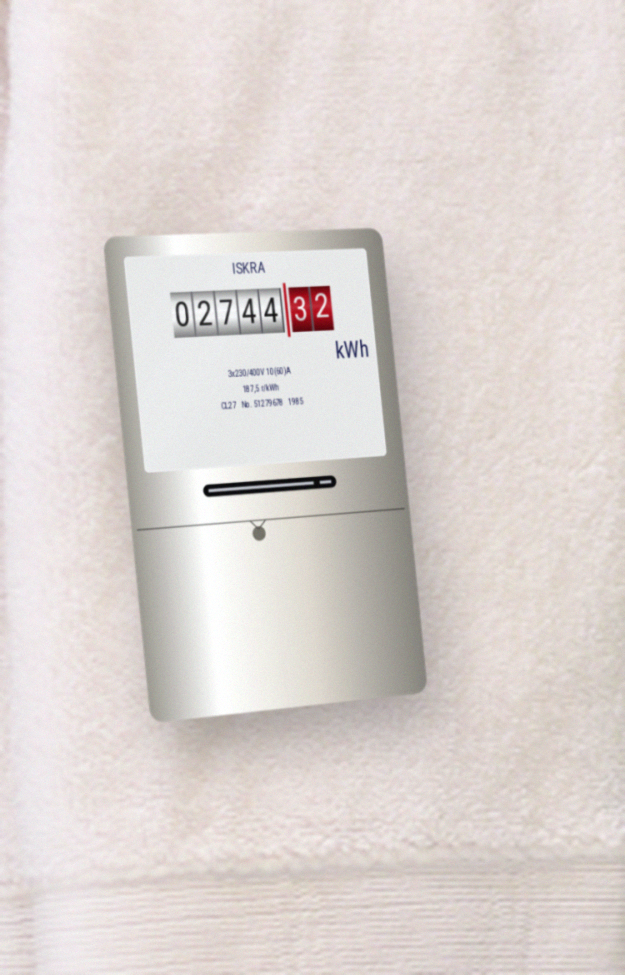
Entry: 2744.32 kWh
